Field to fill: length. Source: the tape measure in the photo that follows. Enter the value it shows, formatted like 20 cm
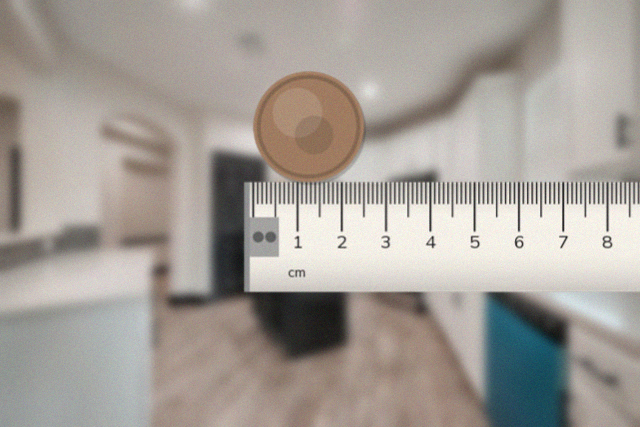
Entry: 2.5 cm
